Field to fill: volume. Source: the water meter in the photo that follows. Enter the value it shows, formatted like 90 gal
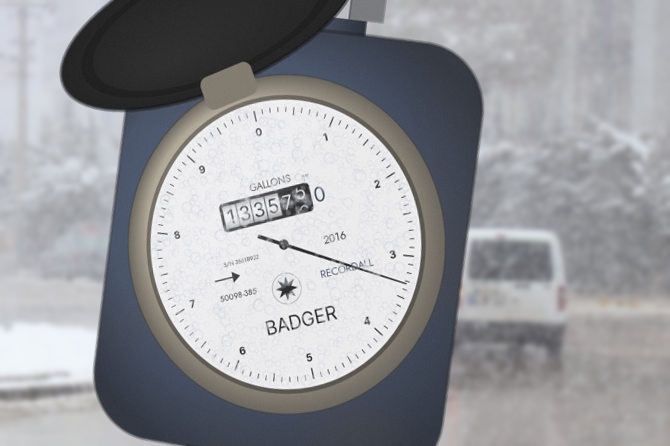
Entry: 1335753.3 gal
